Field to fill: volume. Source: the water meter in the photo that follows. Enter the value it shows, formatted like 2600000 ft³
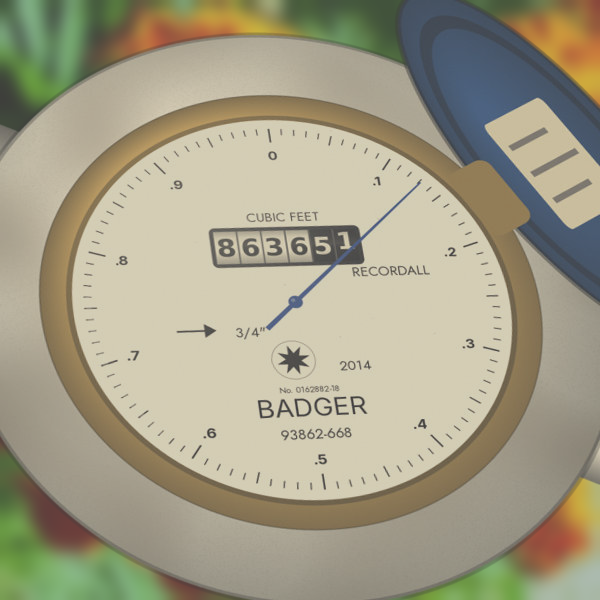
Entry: 863651.13 ft³
